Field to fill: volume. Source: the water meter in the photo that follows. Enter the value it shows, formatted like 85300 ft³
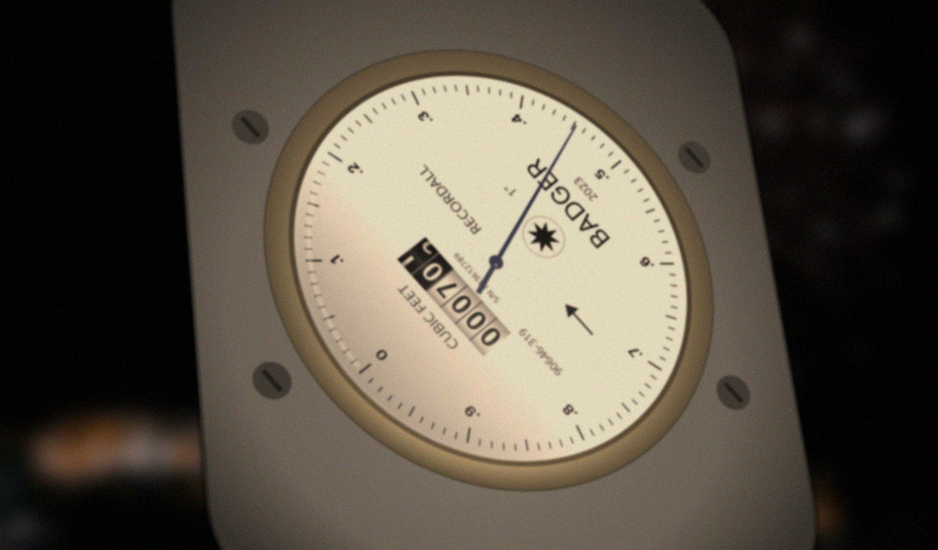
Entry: 701.45 ft³
